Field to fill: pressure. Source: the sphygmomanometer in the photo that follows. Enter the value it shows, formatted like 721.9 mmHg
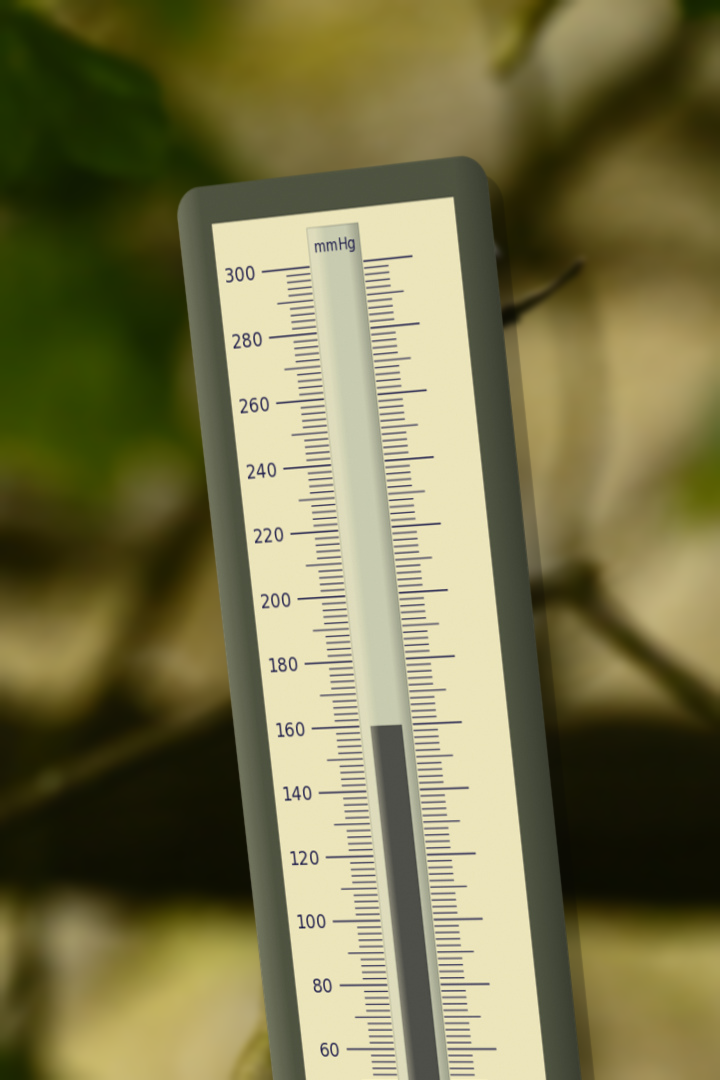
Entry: 160 mmHg
